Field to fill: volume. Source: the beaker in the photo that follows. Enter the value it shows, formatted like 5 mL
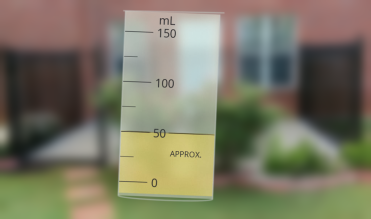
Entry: 50 mL
